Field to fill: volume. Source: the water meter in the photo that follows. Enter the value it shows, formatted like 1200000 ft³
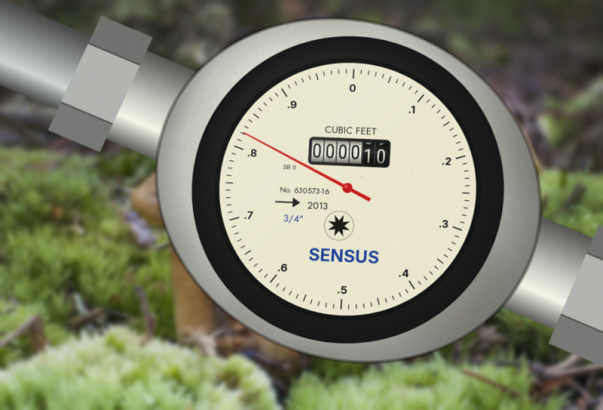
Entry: 9.82 ft³
